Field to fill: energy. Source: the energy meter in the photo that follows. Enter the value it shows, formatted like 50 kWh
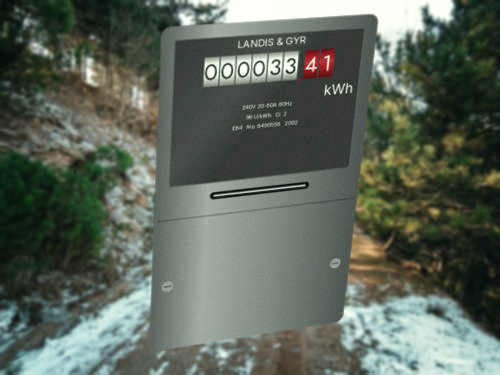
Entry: 33.41 kWh
